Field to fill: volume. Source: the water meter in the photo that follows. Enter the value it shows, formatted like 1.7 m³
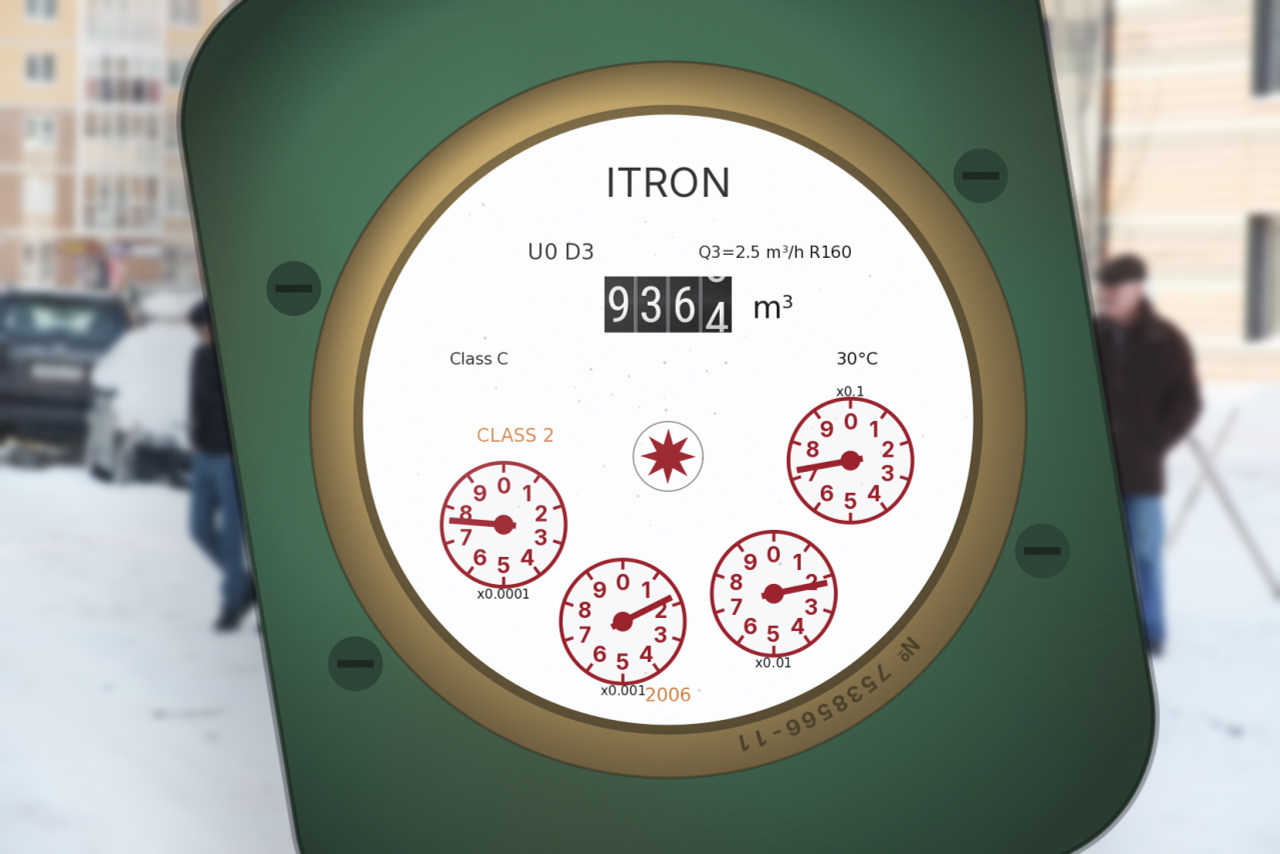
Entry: 9363.7217 m³
